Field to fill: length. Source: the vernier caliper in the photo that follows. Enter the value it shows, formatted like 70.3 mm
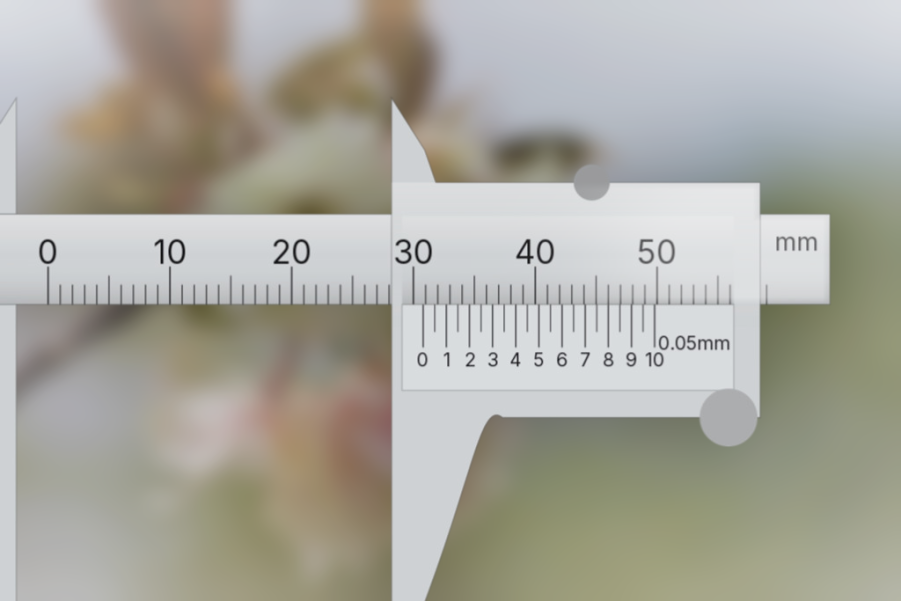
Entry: 30.8 mm
